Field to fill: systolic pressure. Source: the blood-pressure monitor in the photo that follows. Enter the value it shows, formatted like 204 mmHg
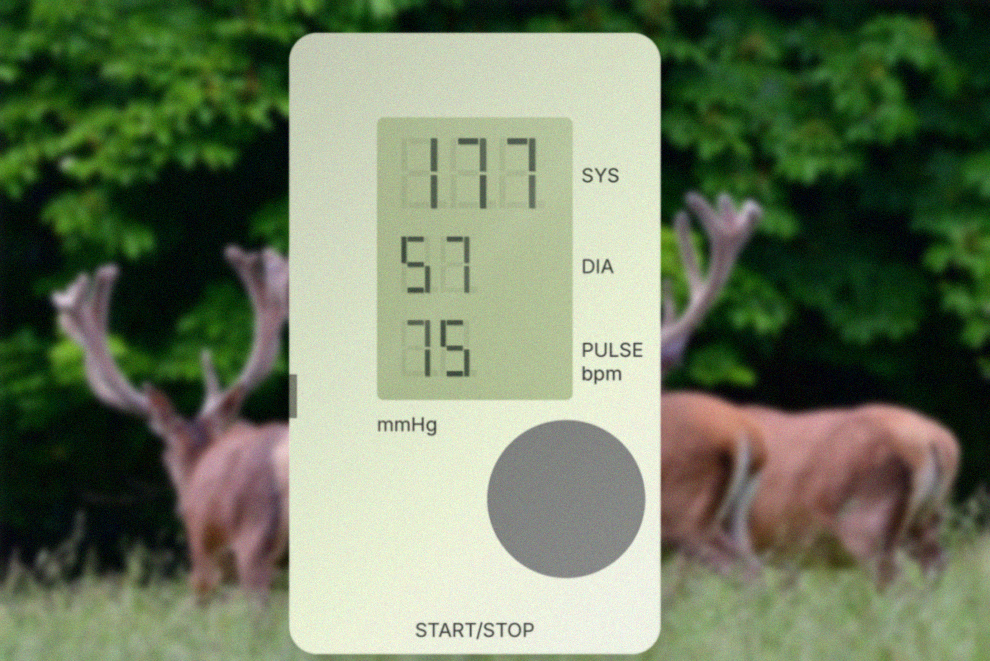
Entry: 177 mmHg
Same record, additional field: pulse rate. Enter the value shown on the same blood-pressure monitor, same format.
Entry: 75 bpm
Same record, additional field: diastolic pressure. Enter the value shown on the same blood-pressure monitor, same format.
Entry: 57 mmHg
